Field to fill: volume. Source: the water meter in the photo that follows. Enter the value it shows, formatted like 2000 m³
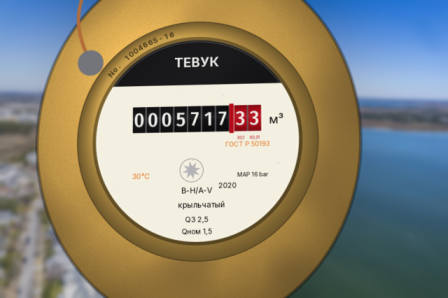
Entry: 5717.33 m³
